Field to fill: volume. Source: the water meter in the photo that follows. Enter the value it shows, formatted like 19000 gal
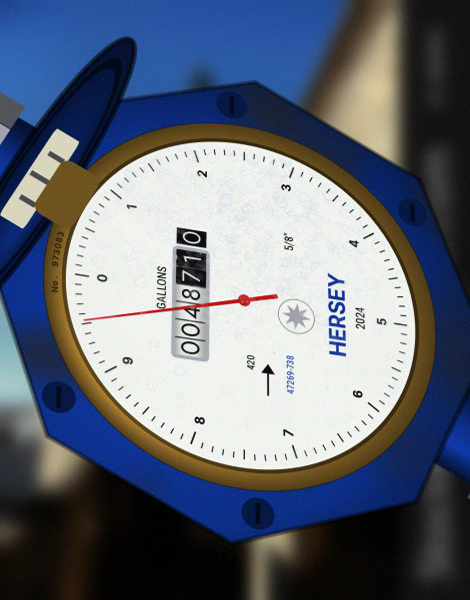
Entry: 48709.5 gal
